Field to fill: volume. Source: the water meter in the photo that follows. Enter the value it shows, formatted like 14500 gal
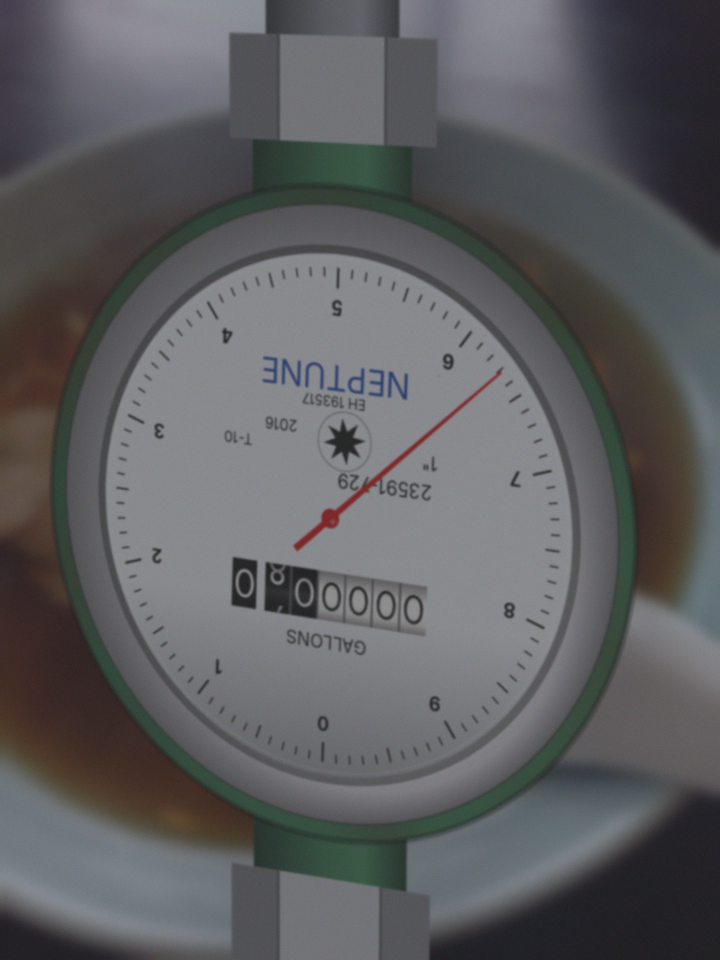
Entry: 76.3 gal
